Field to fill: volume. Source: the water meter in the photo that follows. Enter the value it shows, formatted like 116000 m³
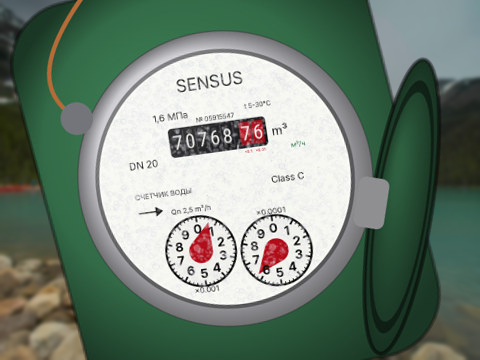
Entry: 70768.7606 m³
